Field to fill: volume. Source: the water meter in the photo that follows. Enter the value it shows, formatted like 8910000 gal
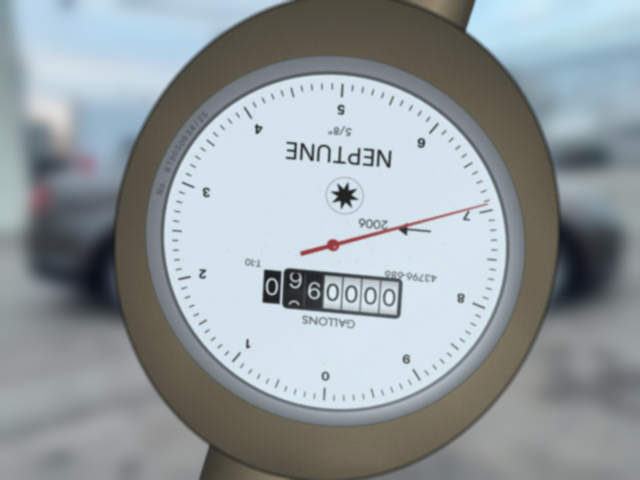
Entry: 956.9 gal
